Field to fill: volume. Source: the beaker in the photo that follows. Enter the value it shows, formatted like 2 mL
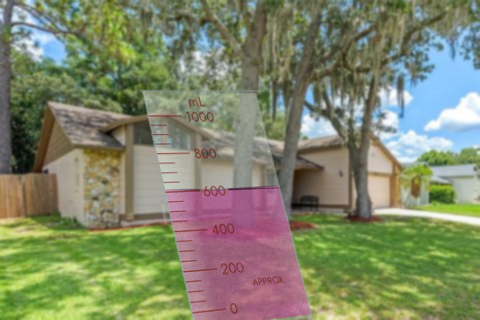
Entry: 600 mL
